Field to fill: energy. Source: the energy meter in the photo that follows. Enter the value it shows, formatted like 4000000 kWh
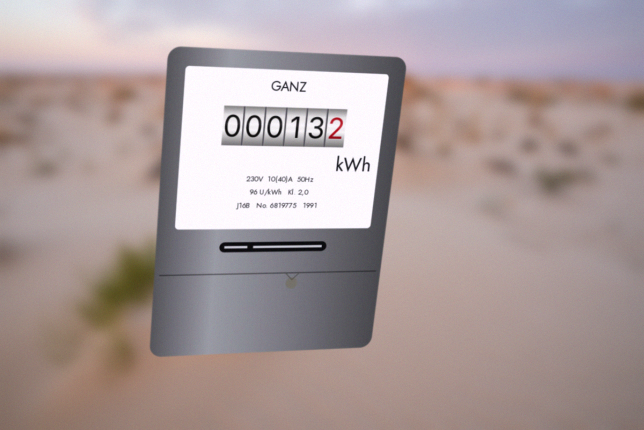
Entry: 13.2 kWh
